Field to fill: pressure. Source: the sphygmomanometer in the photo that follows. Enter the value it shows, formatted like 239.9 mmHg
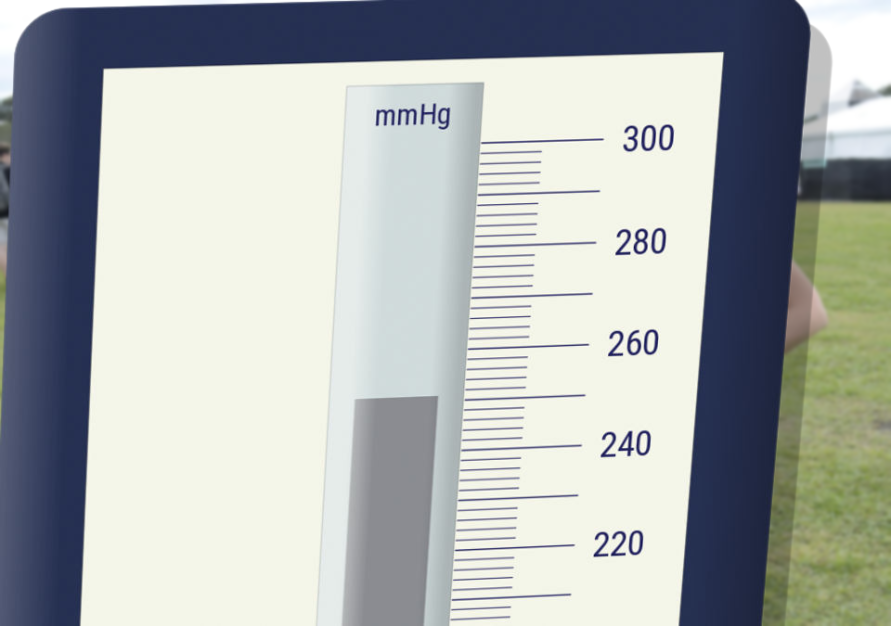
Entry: 251 mmHg
